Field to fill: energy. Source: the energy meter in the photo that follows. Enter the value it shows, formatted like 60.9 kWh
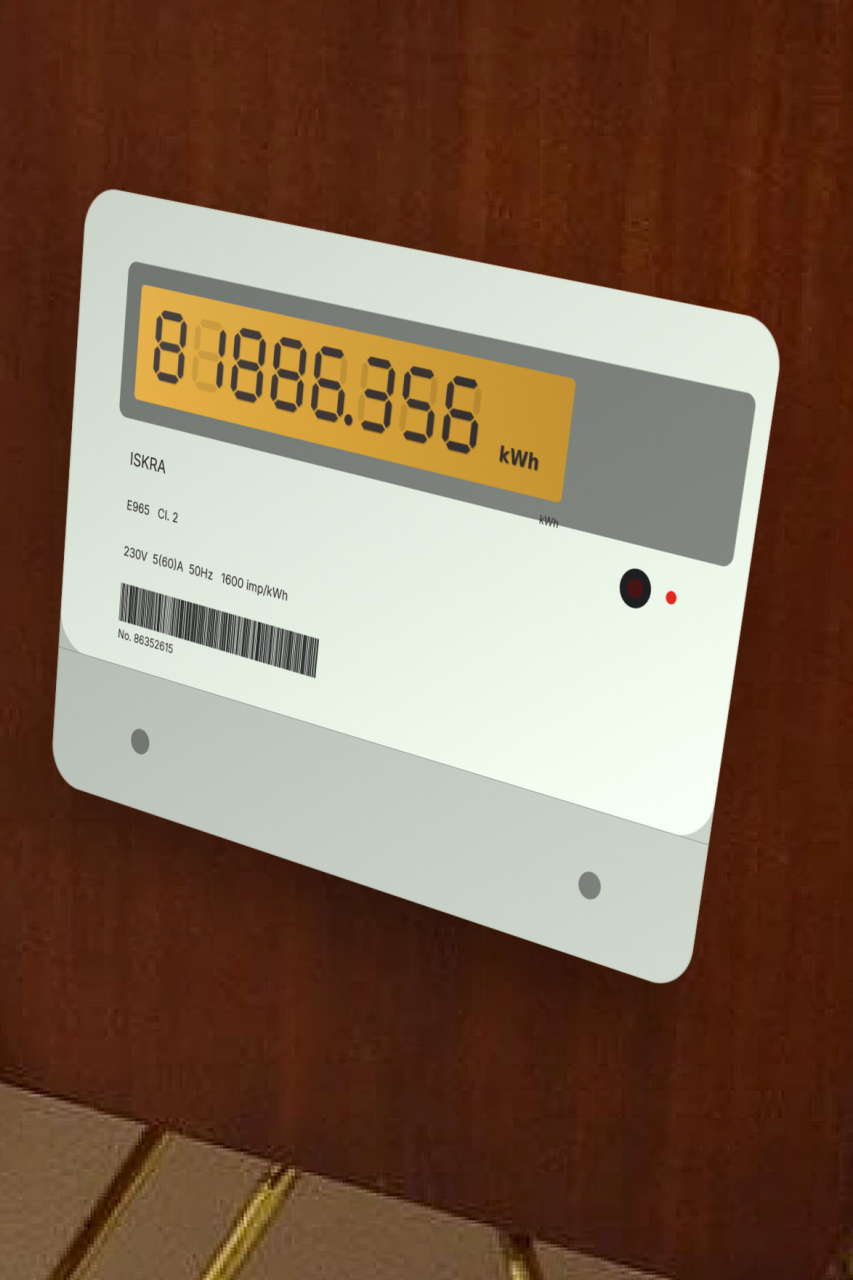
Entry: 81886.356 kWh
